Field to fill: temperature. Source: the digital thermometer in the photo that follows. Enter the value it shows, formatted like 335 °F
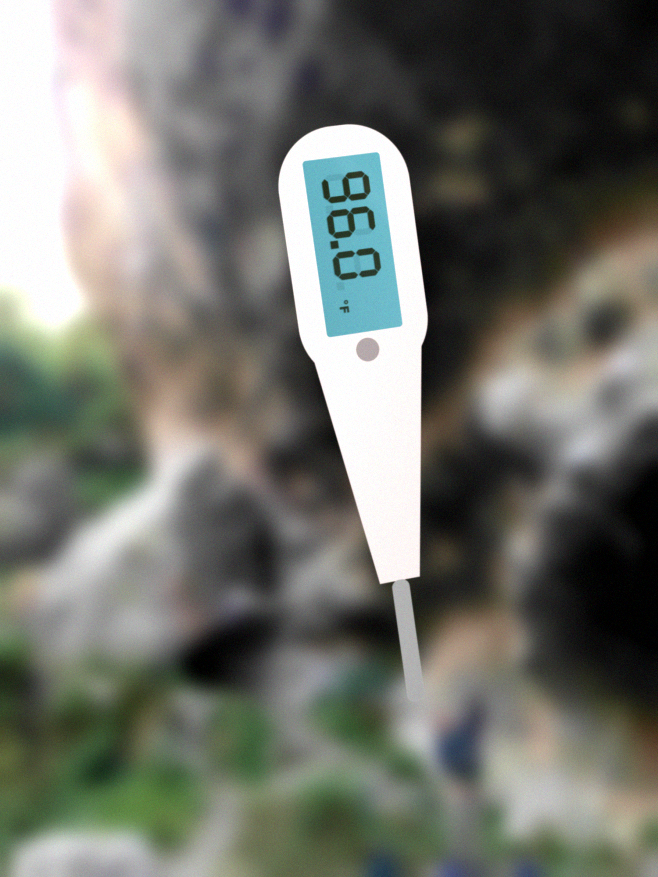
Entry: 96.0 °F
